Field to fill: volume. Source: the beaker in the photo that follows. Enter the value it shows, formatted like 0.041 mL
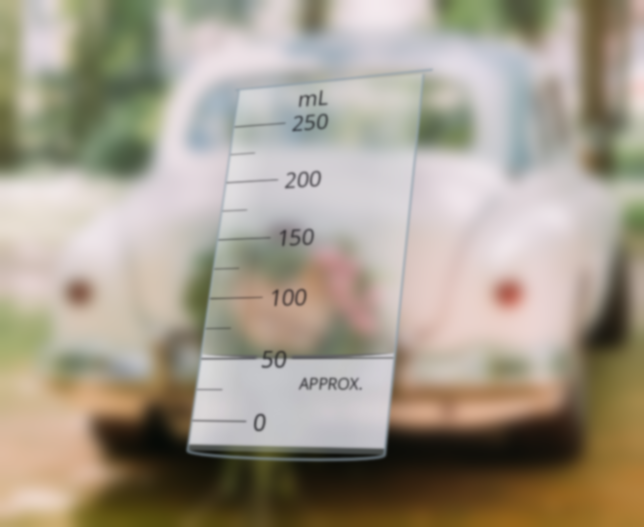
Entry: 50 mL
